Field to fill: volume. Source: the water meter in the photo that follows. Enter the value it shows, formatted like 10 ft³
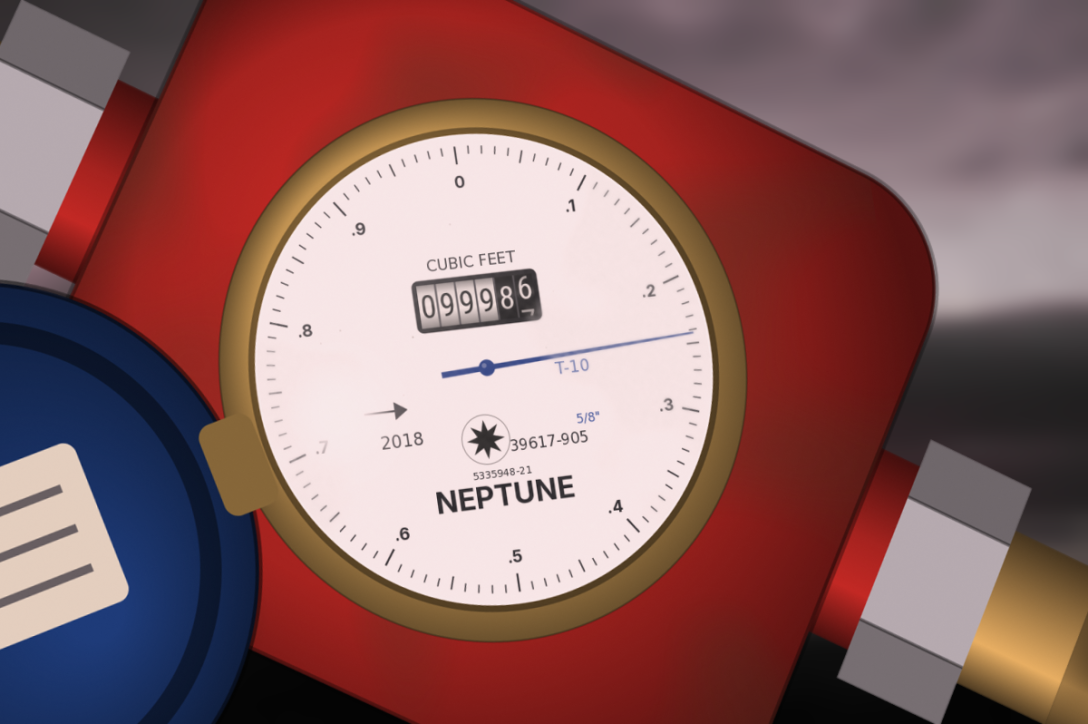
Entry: 99986.24 ft³
